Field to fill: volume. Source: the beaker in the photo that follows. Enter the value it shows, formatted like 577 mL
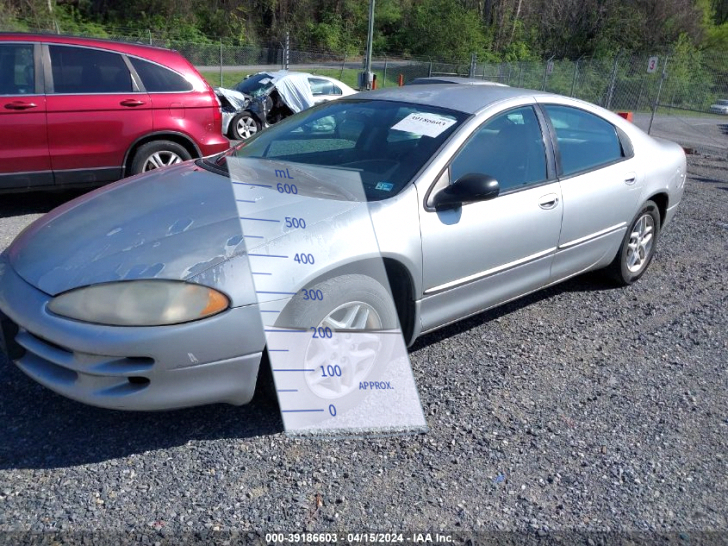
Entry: 200 mL
